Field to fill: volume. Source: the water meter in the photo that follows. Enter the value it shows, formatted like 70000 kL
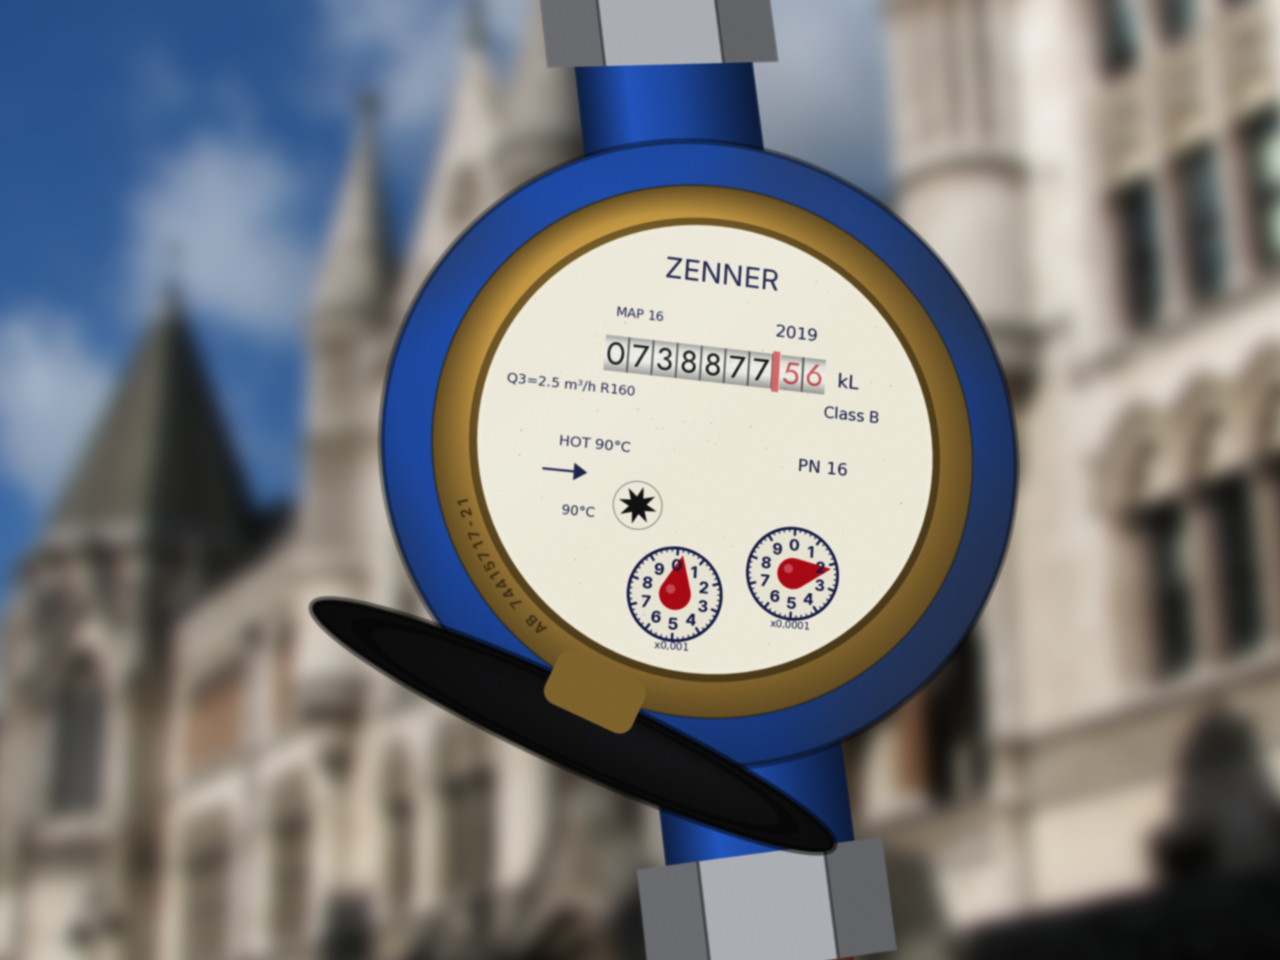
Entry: 738877.5602 kL
